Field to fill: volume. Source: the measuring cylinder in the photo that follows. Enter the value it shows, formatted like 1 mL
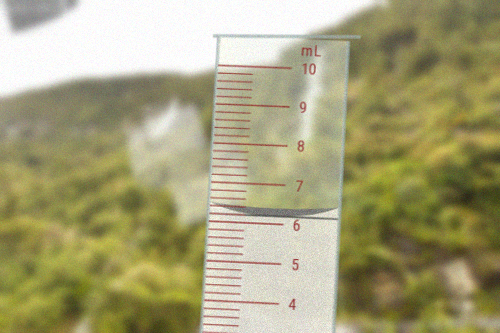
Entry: 6.2 mL
